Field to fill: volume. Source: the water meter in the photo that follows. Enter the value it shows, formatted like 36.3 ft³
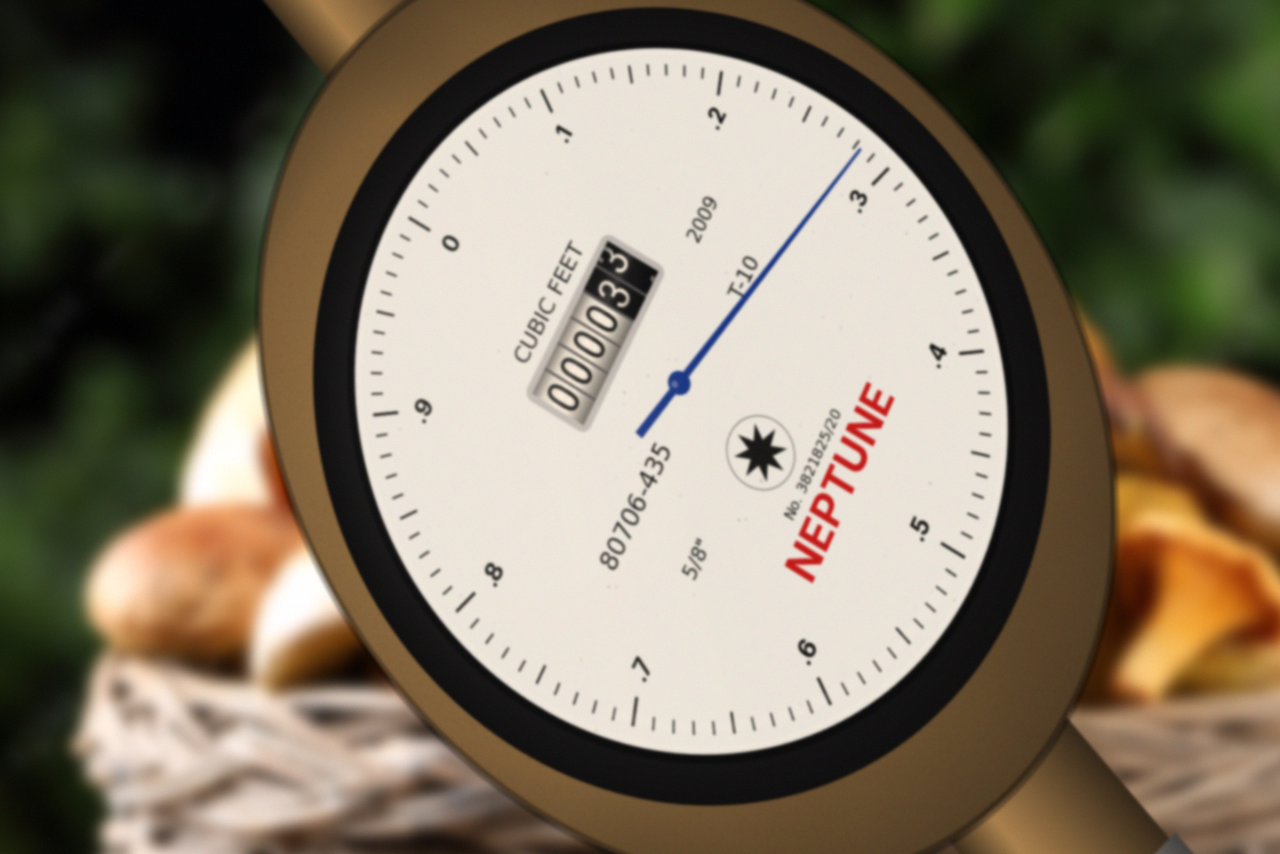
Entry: 33.28 ft³
